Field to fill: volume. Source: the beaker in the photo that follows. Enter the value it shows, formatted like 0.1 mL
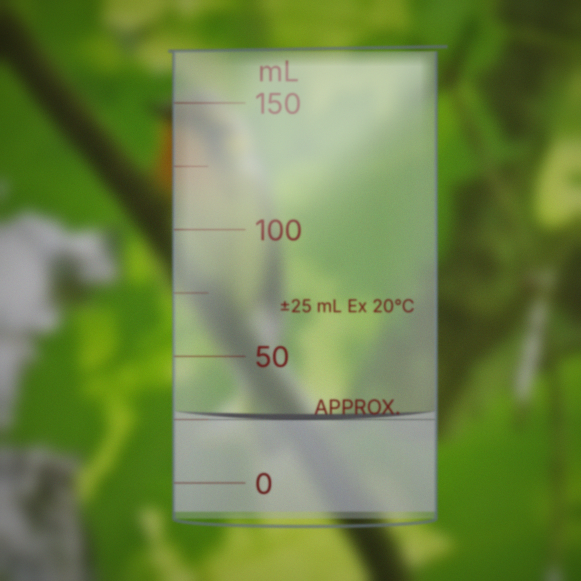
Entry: 25 mL
